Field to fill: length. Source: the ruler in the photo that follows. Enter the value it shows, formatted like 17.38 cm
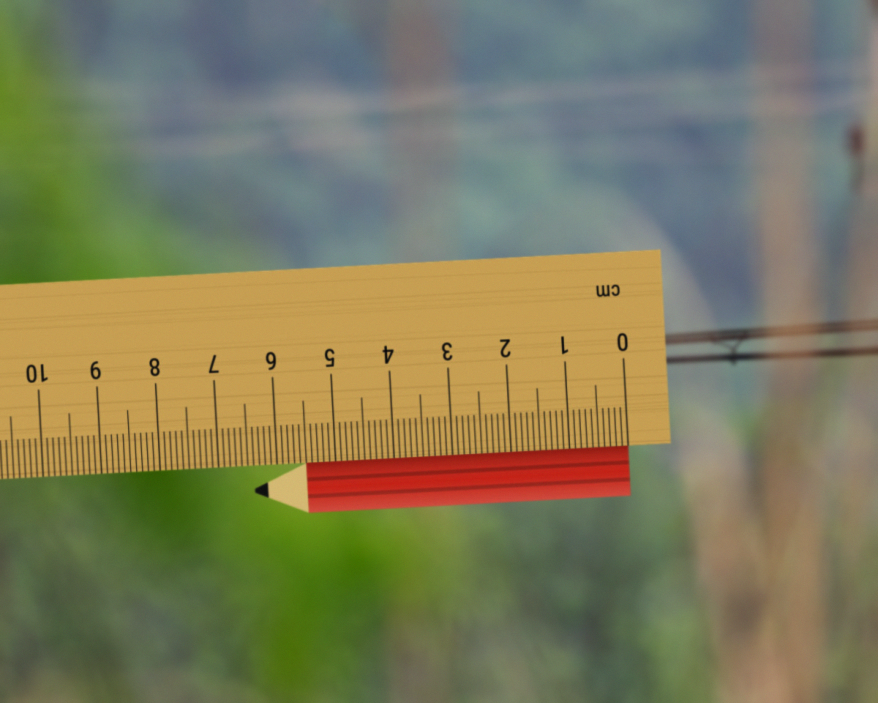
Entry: 6.4 cm
